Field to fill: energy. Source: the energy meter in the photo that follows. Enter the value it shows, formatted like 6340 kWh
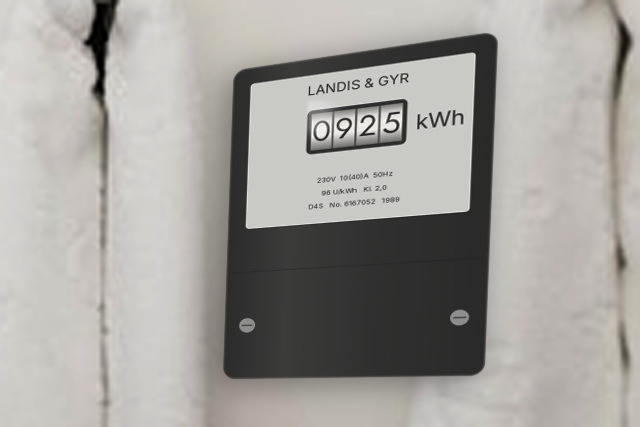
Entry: 925 kWh
